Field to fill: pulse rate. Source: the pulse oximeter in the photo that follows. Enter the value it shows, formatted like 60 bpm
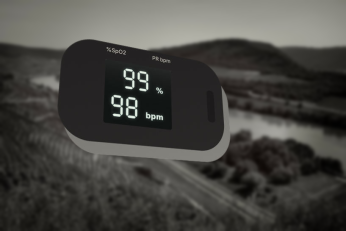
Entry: 98 bpm
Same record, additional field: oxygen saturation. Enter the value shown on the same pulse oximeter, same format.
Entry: 99 %
